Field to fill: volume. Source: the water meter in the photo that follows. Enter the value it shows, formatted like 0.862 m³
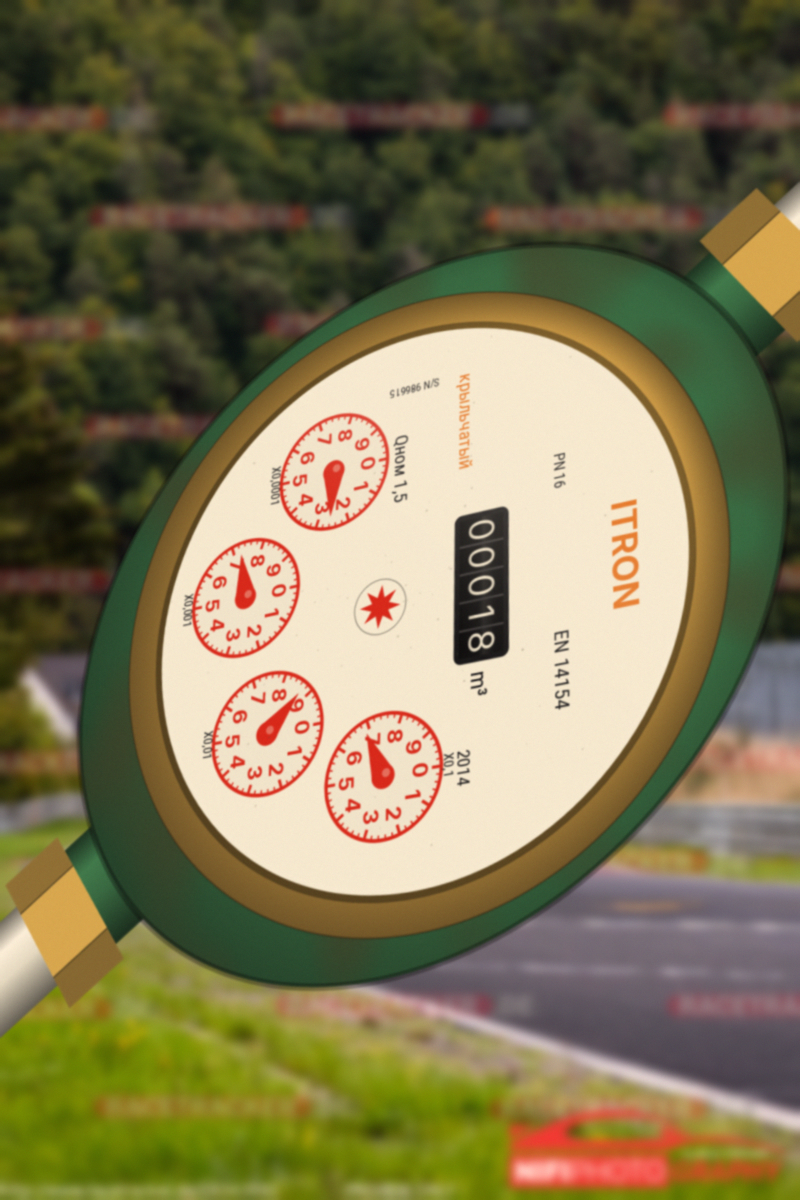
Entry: 18.6872 m³
